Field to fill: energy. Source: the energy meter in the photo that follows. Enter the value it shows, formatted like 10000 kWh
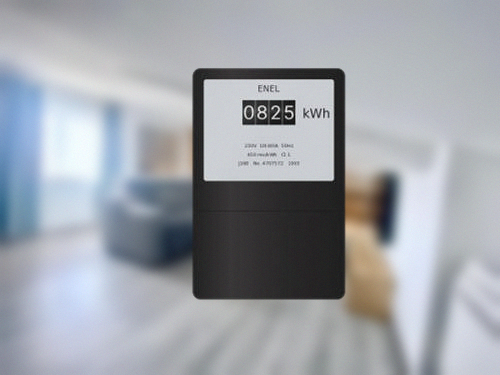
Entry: 825 kWh
